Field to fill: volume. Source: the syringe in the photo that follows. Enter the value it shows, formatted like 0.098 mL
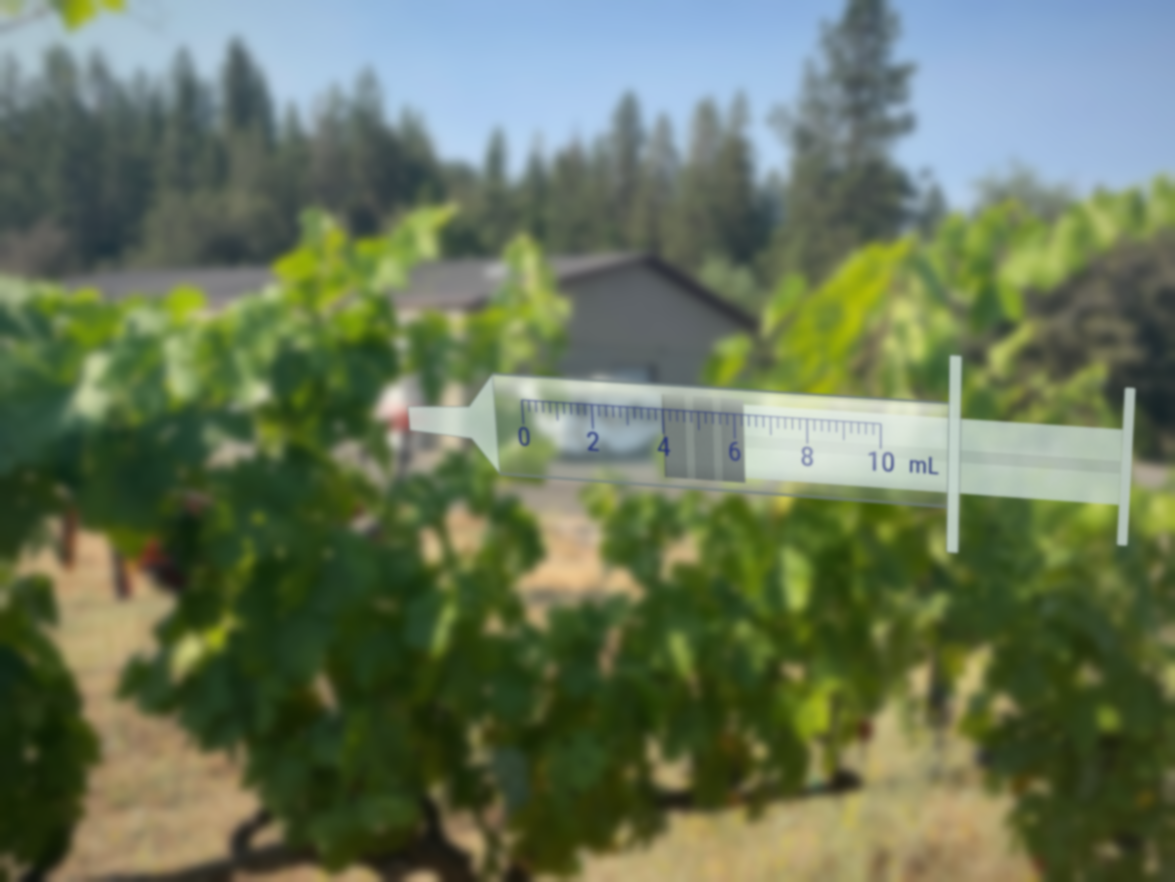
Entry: 4 mL
